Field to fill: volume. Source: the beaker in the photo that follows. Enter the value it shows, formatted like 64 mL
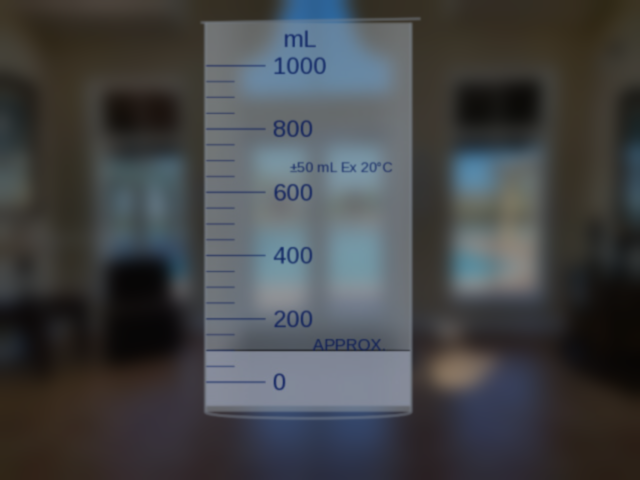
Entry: 100 mL
